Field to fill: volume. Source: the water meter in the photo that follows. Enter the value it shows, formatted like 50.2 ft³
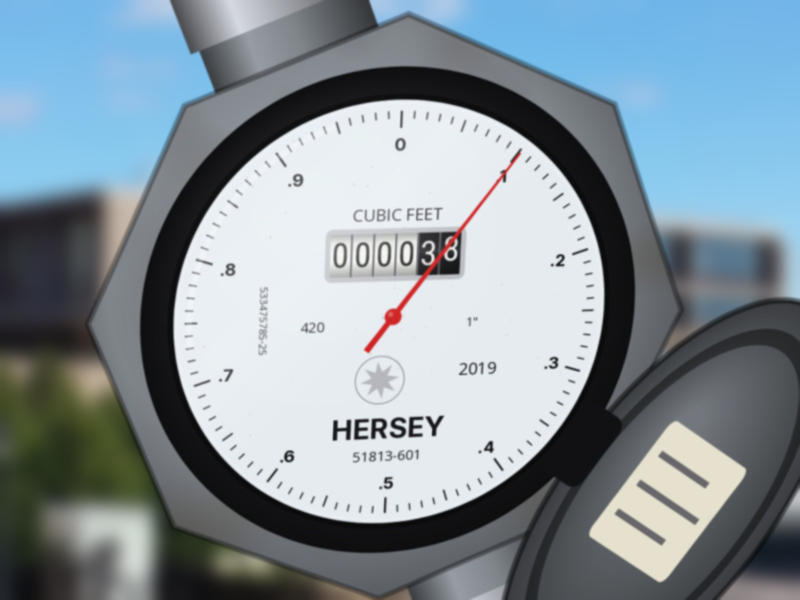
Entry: 38.10 ft³
